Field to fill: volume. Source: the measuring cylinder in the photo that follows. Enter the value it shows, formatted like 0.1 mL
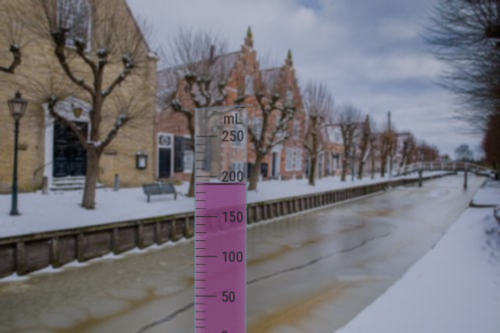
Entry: 190 mL
